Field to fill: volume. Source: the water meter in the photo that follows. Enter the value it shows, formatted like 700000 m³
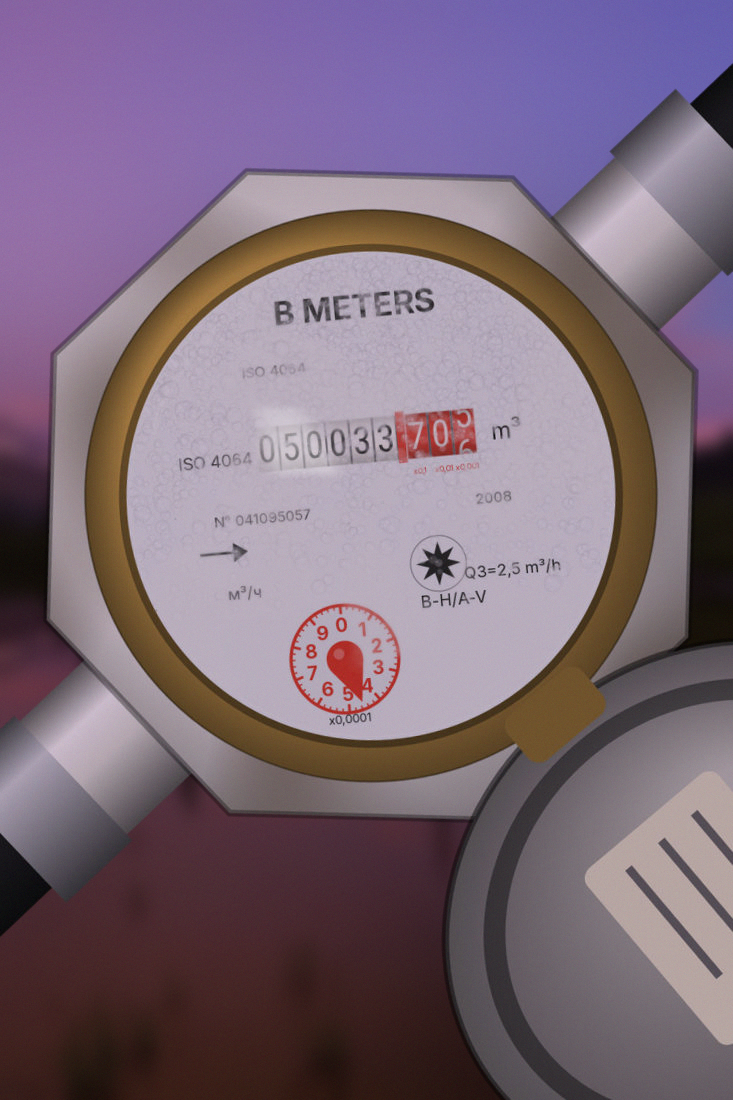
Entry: 50033.7054 m³
